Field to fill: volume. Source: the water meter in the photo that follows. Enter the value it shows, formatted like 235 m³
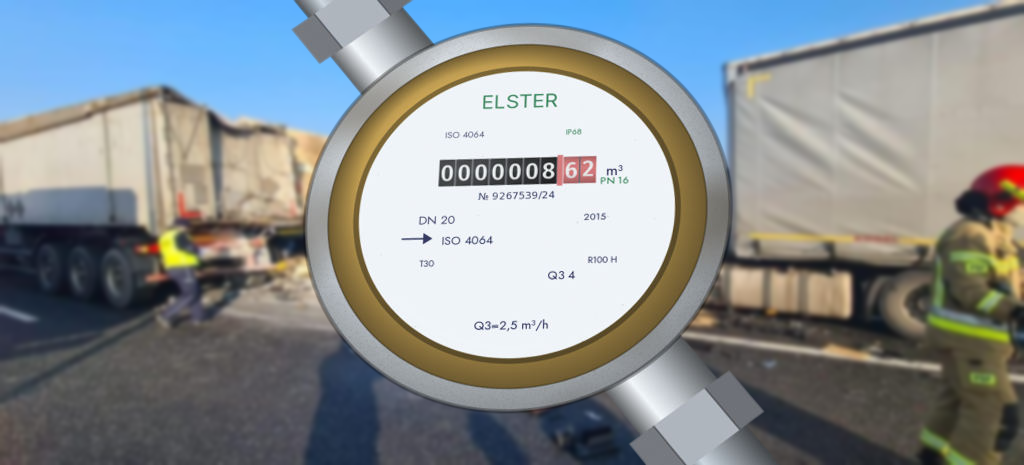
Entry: 8.62 m³
